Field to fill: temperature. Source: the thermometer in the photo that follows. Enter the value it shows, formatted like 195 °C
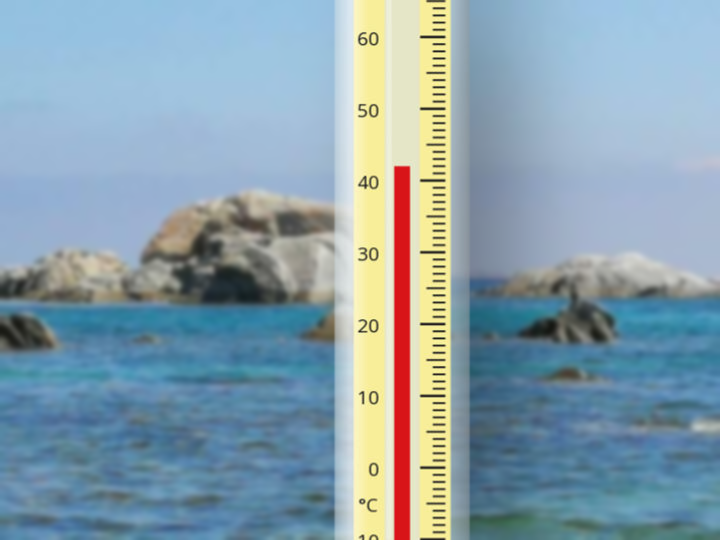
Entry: 42 °C
